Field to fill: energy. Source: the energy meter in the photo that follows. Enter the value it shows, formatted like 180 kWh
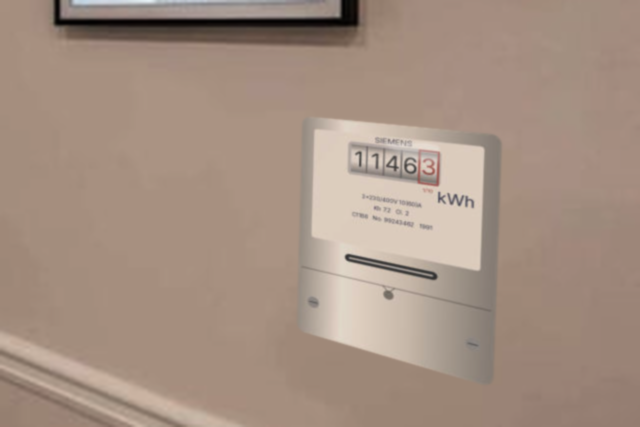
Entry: 1146.3 kWh
